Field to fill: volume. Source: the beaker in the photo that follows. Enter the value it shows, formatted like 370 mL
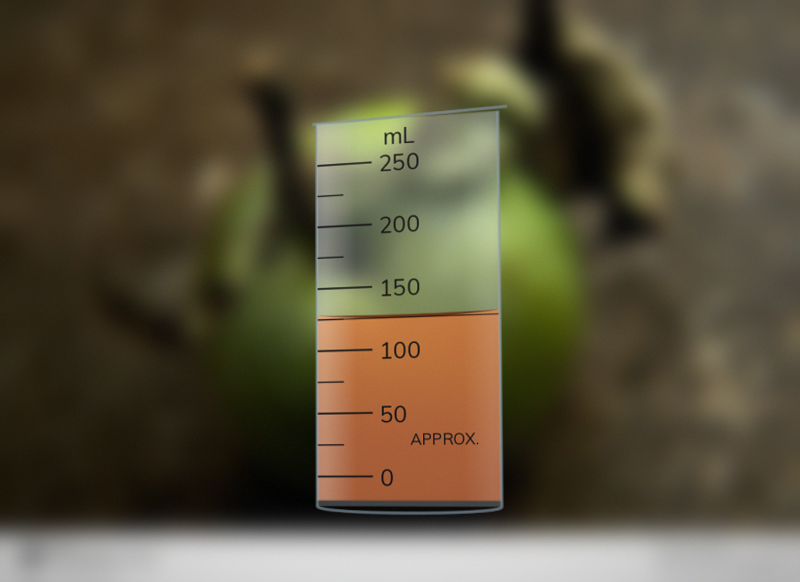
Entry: 125 mL
